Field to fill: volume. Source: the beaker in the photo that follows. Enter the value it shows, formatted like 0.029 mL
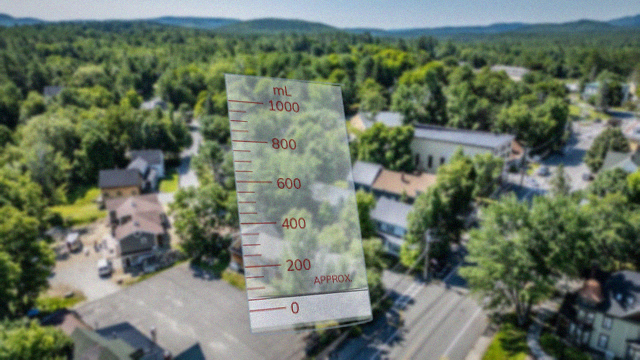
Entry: 50 mL
